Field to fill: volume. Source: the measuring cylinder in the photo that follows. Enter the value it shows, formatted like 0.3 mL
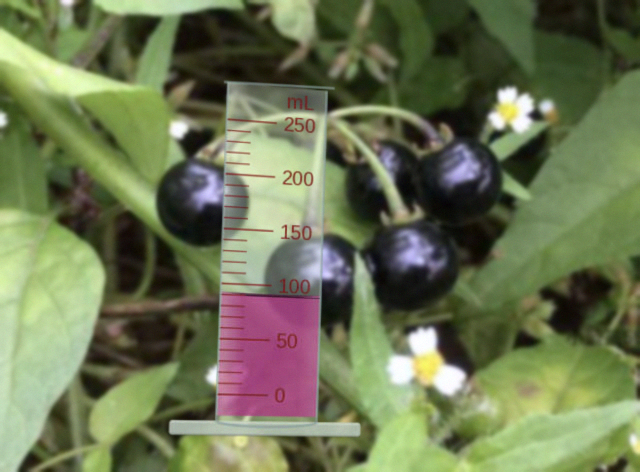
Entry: 90 mL
